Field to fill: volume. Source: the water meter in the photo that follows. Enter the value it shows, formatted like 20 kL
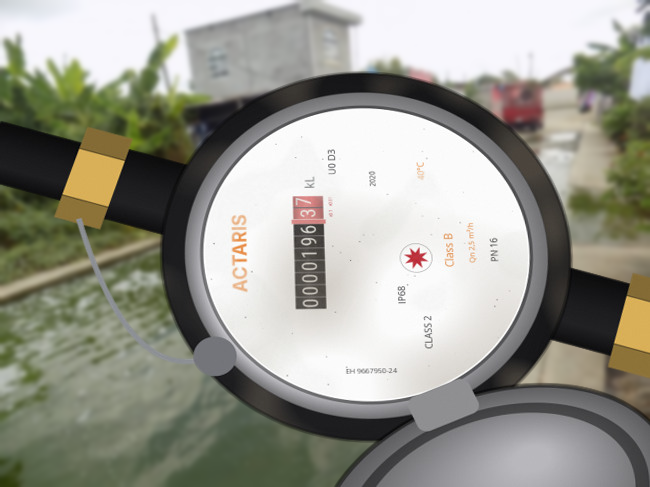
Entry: 196.37 kL
